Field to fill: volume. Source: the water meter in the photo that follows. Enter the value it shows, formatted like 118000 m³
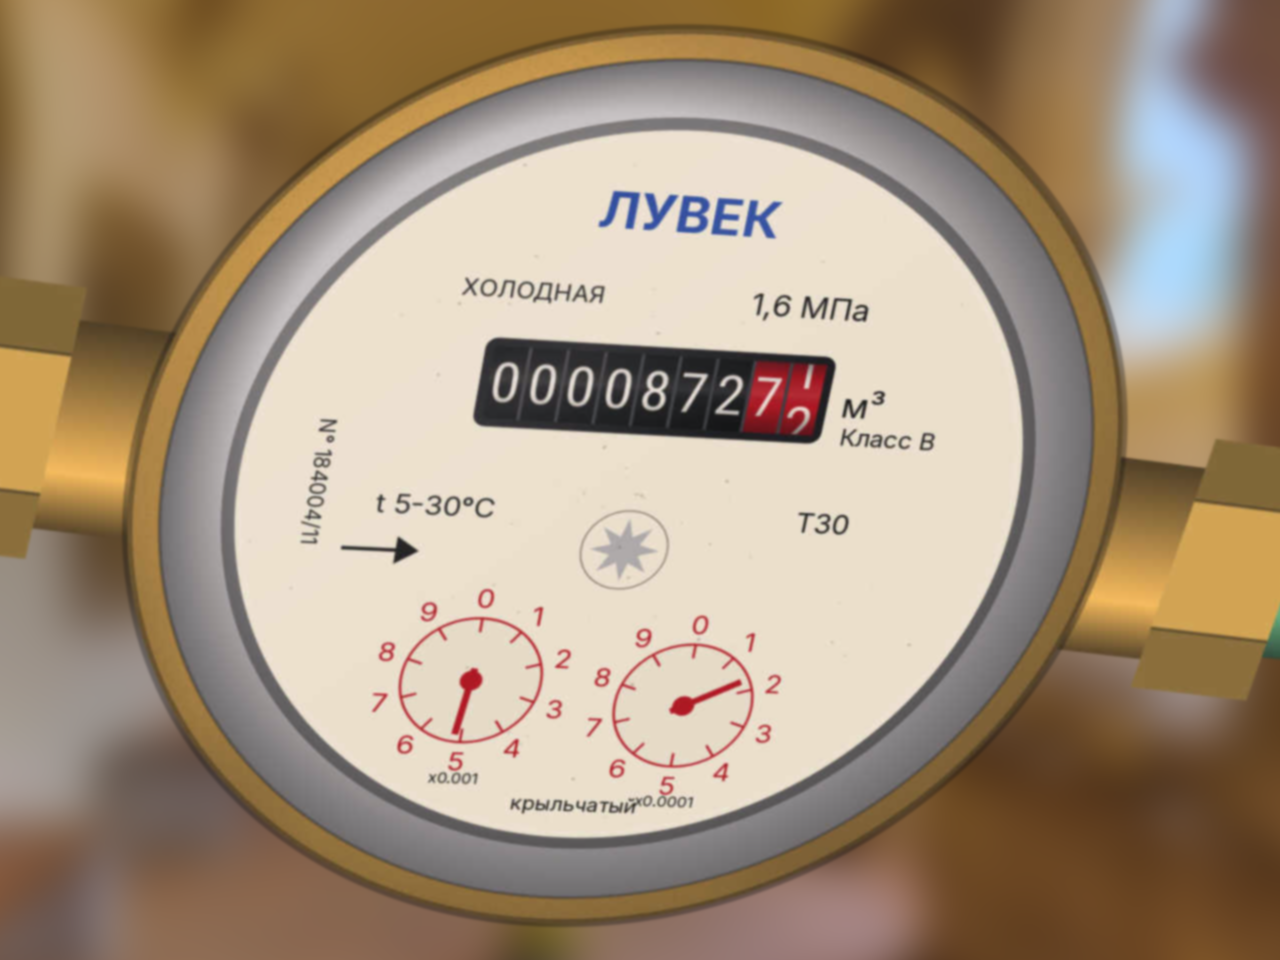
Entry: 872.7151 m³
